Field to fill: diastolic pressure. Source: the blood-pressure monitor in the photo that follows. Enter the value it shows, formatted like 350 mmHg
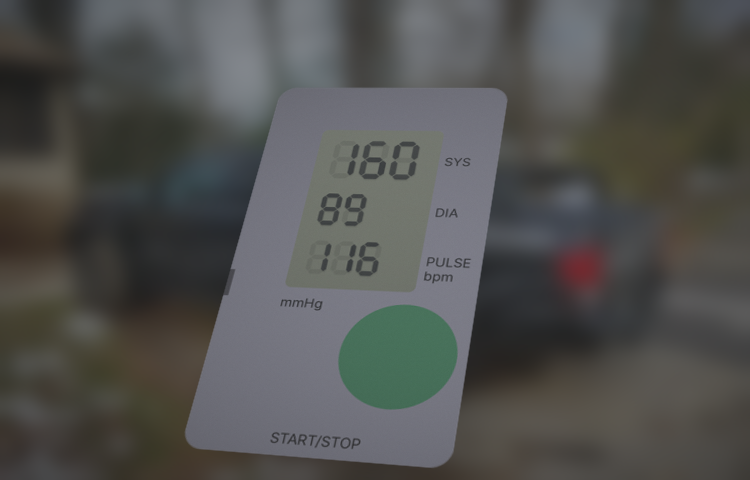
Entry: 89 mmHg
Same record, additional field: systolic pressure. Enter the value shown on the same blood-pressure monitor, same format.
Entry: 160 mmHg
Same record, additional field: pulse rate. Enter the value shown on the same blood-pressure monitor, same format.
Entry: 116 bpm
